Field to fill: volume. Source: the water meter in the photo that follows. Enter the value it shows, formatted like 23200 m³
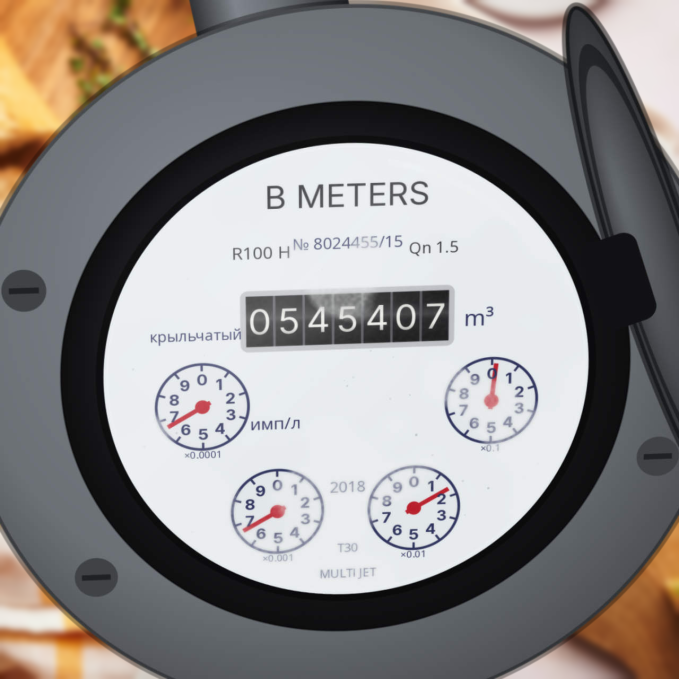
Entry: 545407.0166 m³
